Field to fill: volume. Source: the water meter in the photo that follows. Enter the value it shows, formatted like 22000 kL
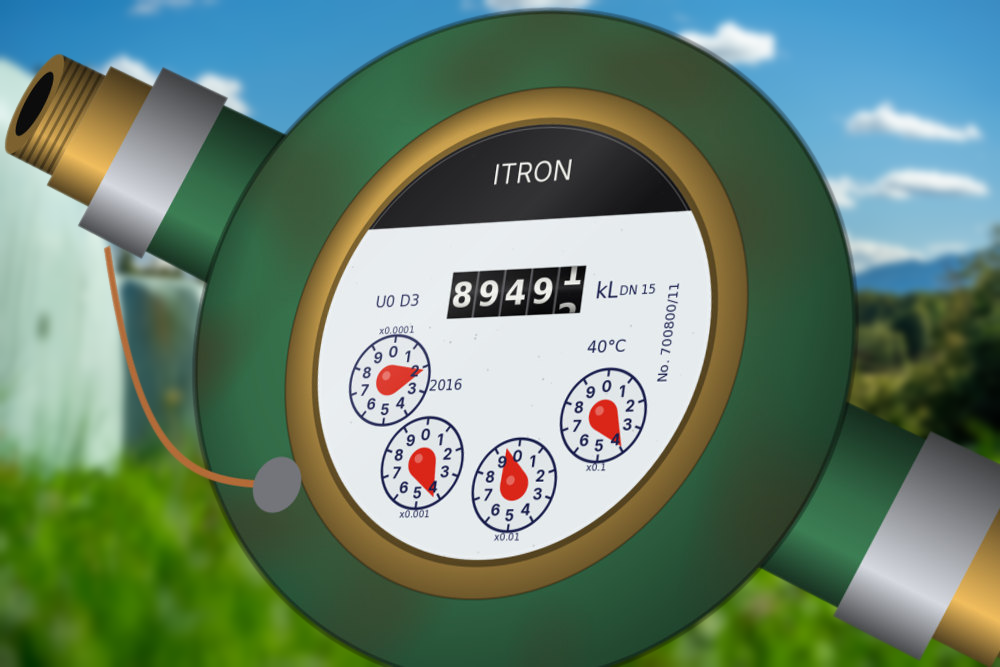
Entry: 89491.3942 kL
